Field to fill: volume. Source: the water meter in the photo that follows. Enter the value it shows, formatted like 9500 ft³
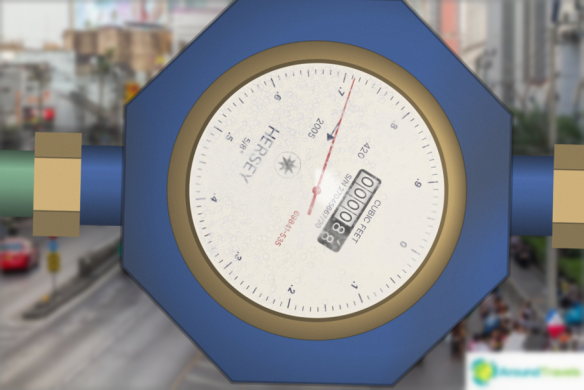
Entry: 87.71 ft³
